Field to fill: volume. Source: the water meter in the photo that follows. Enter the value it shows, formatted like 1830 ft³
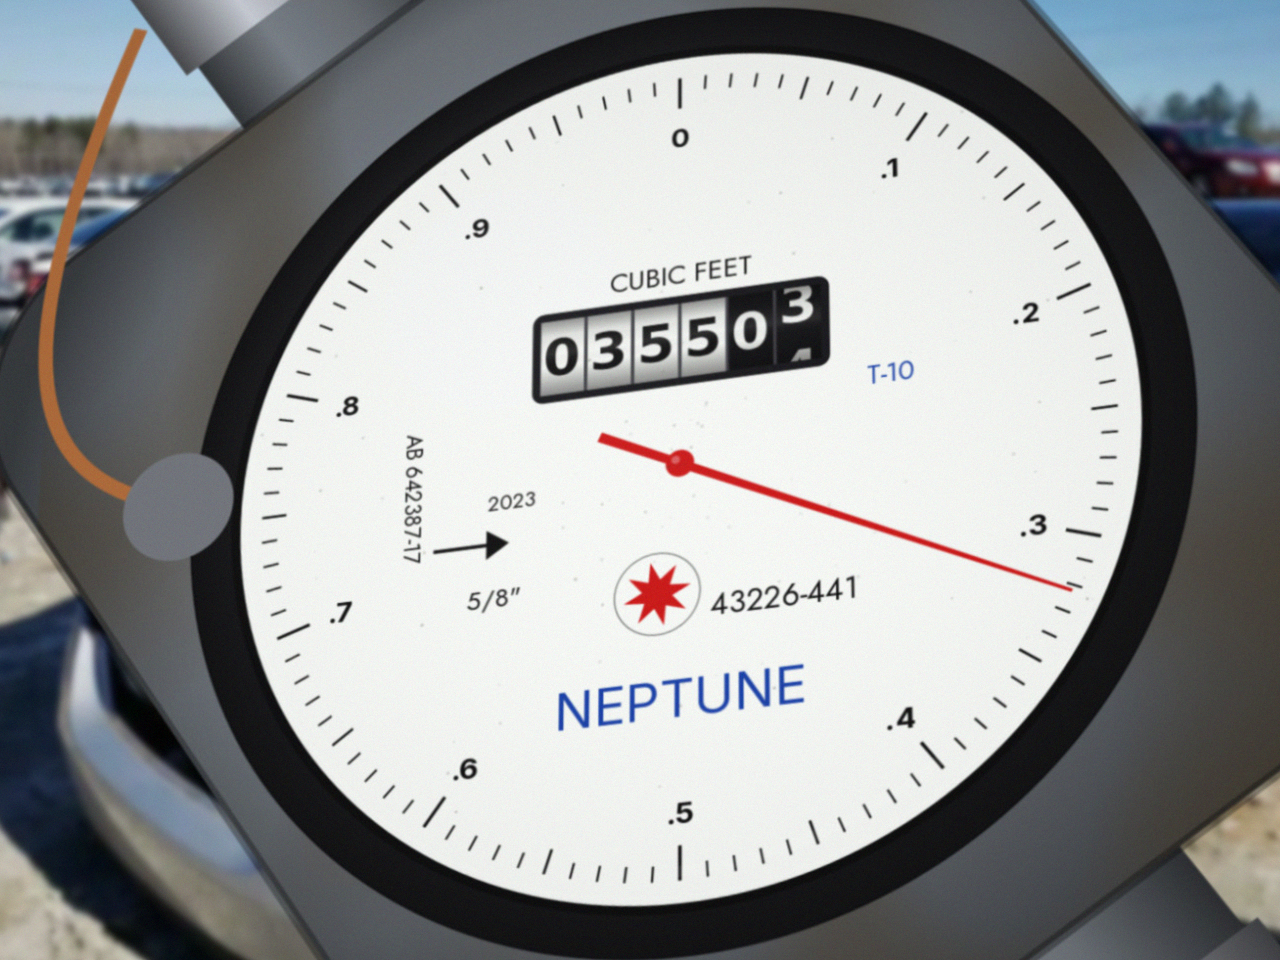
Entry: 35503.32 ft³
